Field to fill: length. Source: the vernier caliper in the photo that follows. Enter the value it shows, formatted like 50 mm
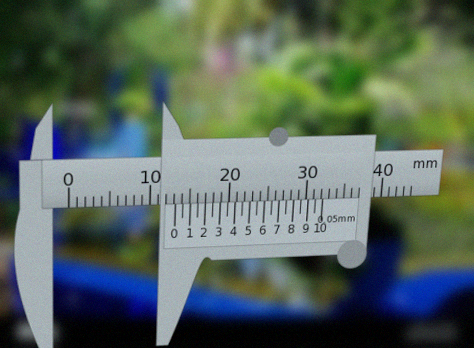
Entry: 13.2 mm
